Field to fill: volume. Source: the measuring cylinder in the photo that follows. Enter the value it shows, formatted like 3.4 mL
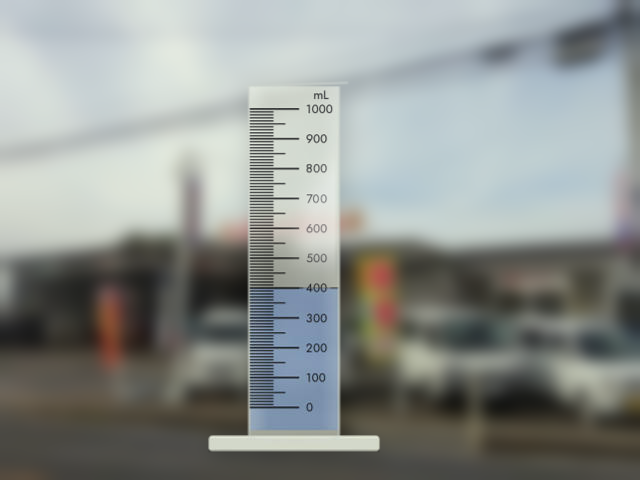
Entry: 400 mL
